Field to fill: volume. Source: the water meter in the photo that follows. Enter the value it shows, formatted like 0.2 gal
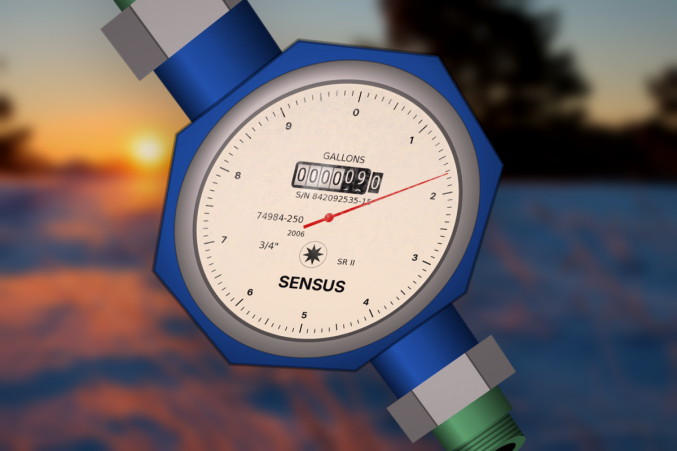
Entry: 91.7 gal
